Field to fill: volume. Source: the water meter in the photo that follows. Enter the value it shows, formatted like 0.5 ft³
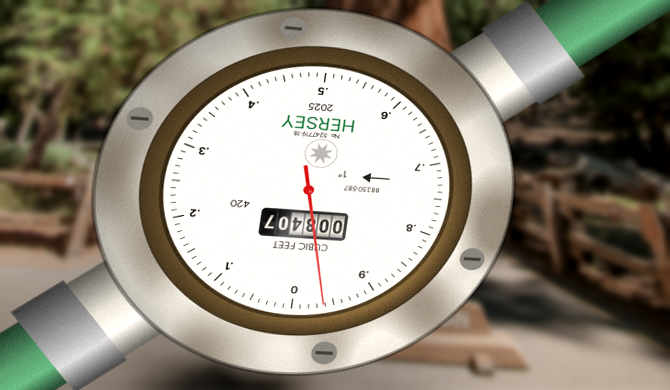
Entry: 8406.96 ft³
